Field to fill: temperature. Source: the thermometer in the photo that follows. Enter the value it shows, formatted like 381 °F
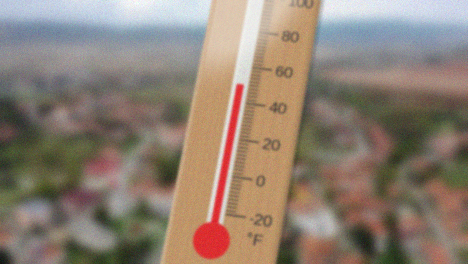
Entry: 50 °F
